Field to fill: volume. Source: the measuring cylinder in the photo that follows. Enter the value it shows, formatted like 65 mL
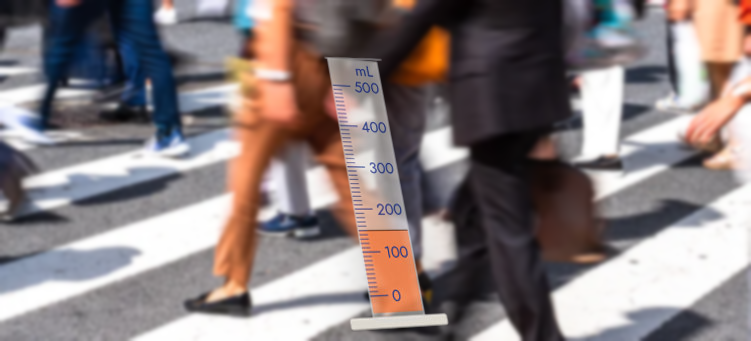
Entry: 150 mL
